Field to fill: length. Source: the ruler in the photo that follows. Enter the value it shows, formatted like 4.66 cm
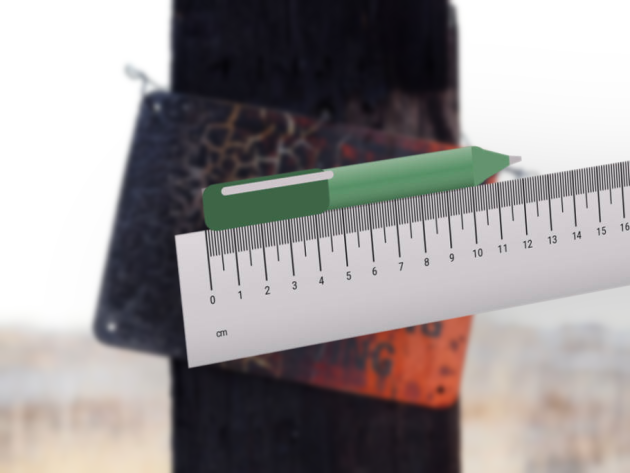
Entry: 12 cm
